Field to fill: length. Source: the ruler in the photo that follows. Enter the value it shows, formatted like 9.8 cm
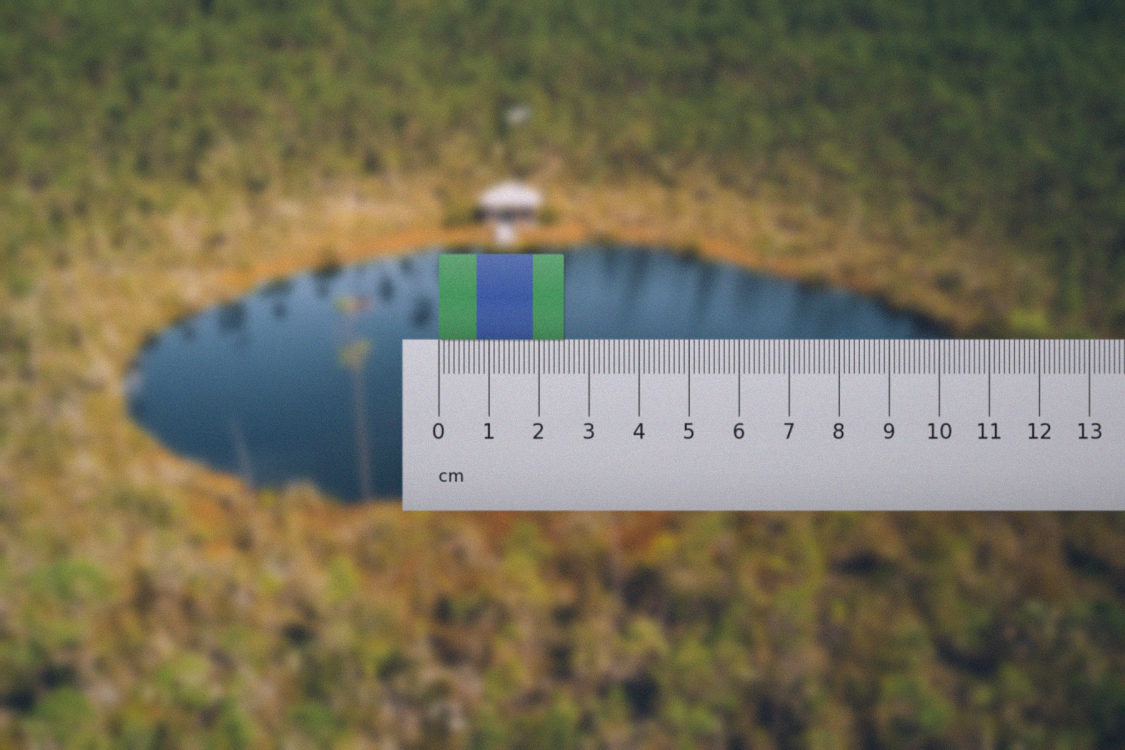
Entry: 2.5 cm
